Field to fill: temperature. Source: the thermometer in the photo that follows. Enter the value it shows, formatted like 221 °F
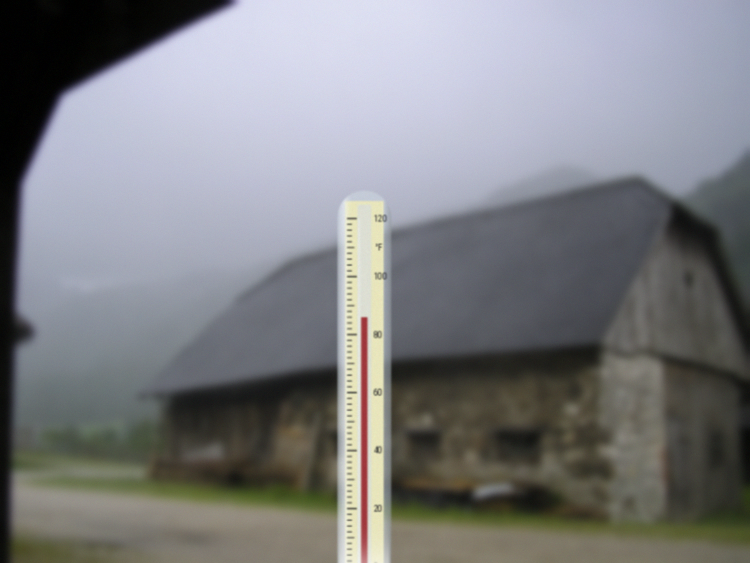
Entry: 86 °F
